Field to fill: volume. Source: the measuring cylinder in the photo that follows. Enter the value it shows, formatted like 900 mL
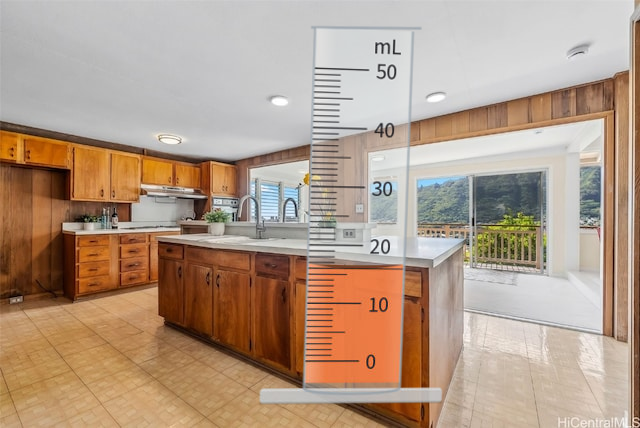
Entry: 16 mL
